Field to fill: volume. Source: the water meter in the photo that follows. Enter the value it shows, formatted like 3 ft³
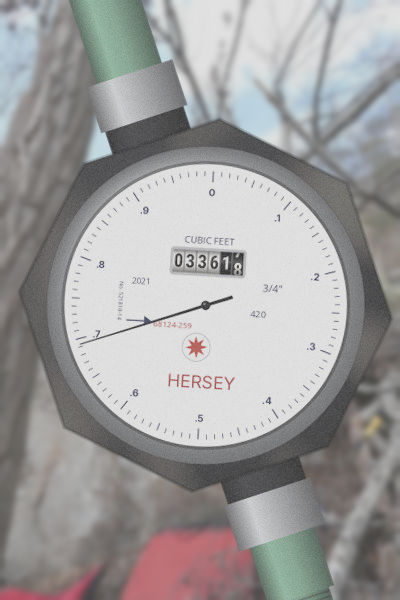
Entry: 33617.69 ft³
